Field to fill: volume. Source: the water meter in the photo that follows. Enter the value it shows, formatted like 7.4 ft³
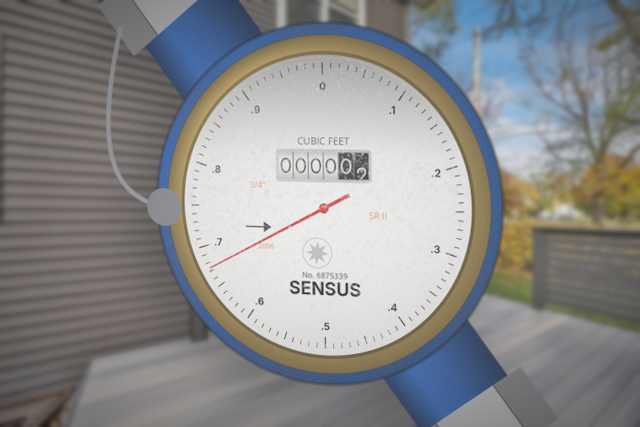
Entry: 1.67 ft³
